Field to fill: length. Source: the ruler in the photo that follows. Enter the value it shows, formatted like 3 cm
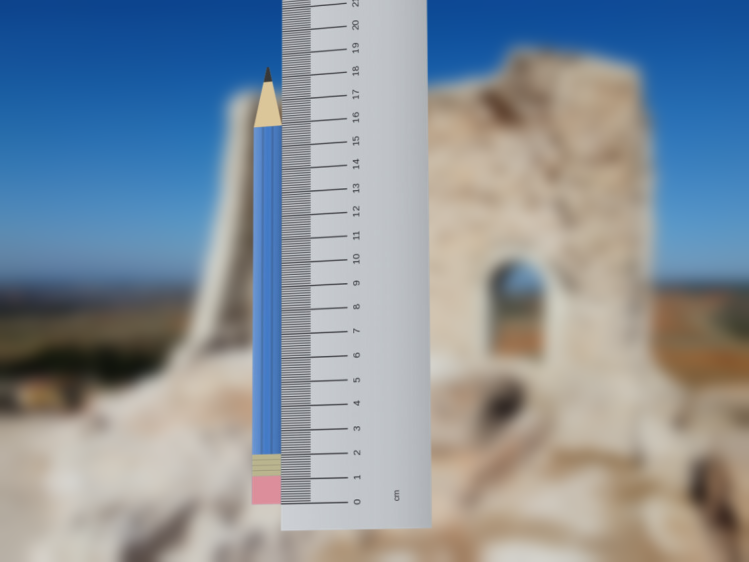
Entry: 18.5 cm
